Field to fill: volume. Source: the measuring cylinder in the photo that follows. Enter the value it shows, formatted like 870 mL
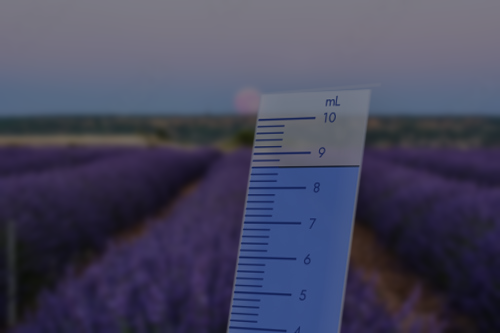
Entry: 8.6 mL
